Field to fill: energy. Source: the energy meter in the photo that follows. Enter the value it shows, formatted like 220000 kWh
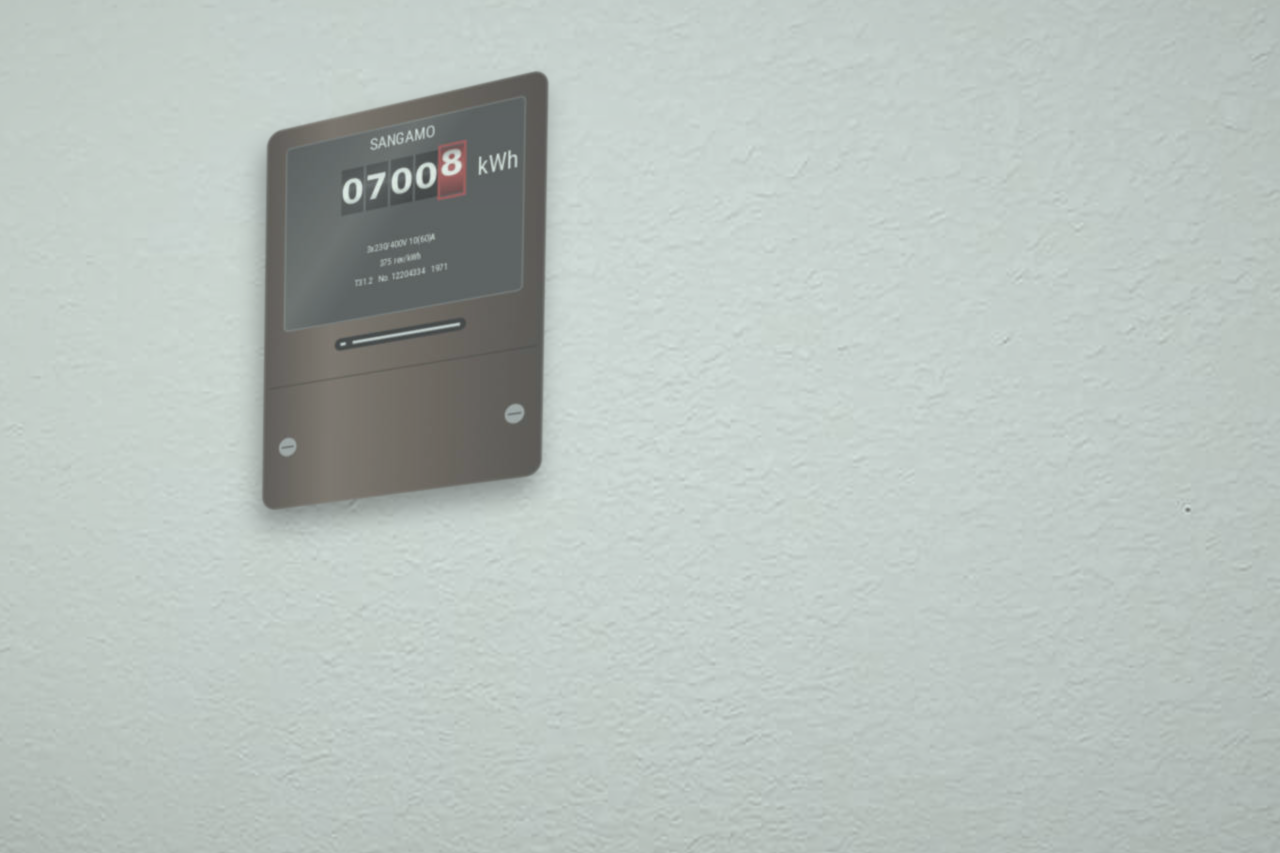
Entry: 700.8 kWh
